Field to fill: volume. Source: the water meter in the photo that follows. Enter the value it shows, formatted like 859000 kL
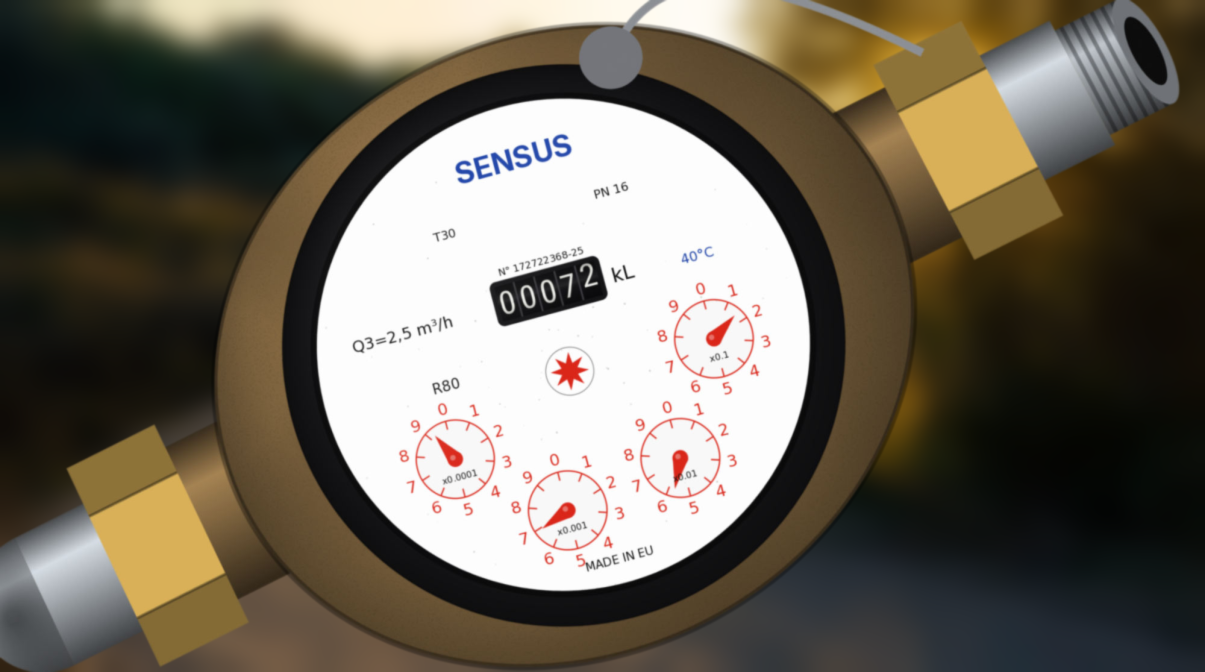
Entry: 72.1569 kL
